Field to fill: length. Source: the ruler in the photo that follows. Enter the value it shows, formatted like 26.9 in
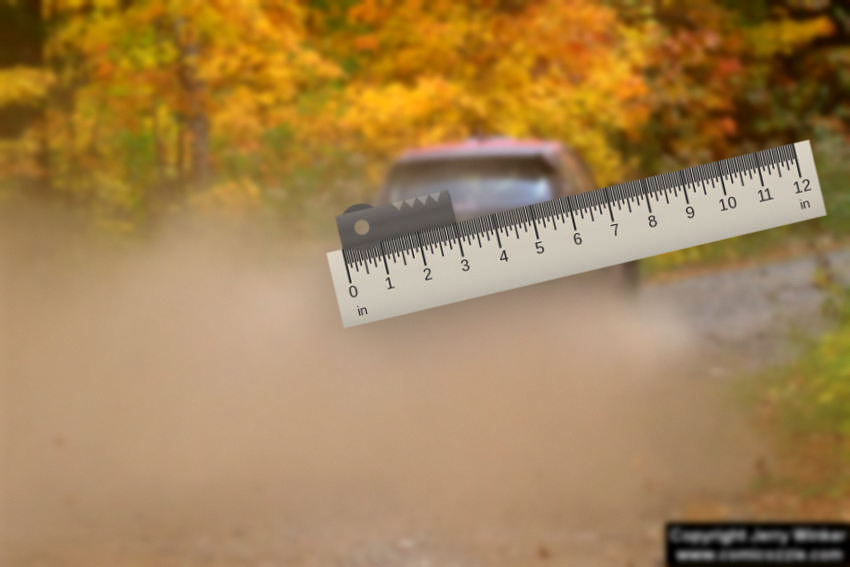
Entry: 3 in
